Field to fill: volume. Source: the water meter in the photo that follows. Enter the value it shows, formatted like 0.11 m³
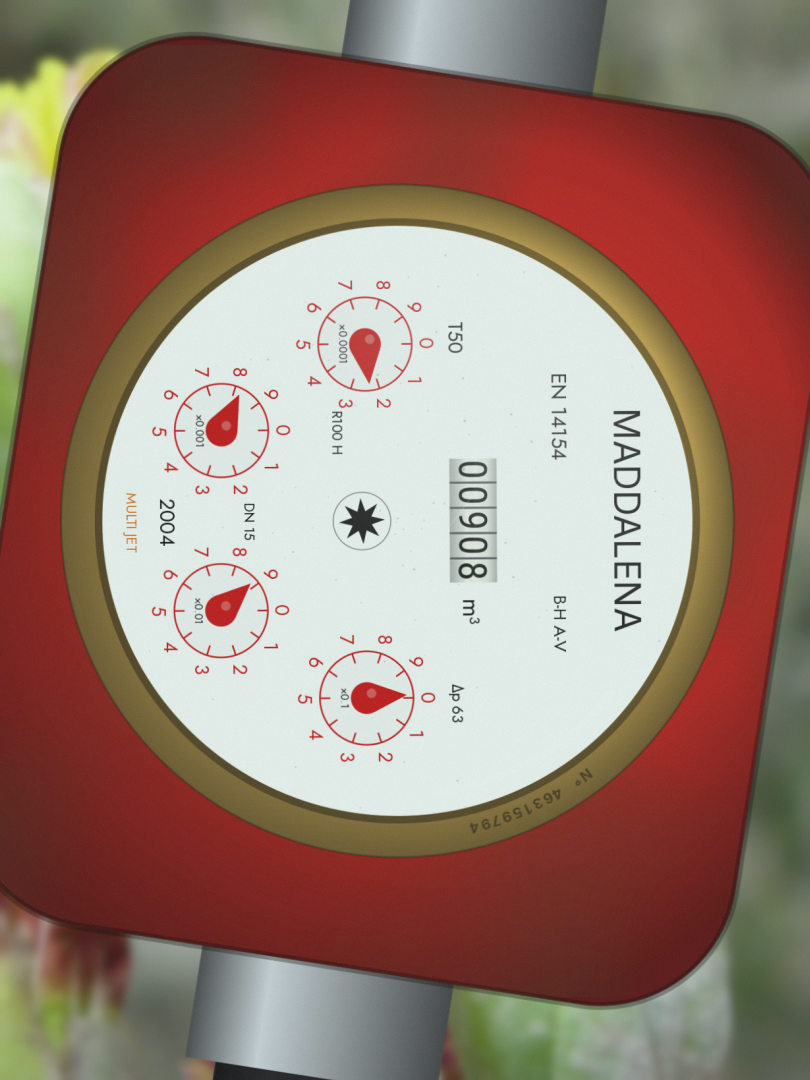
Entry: 907.9882 m³
